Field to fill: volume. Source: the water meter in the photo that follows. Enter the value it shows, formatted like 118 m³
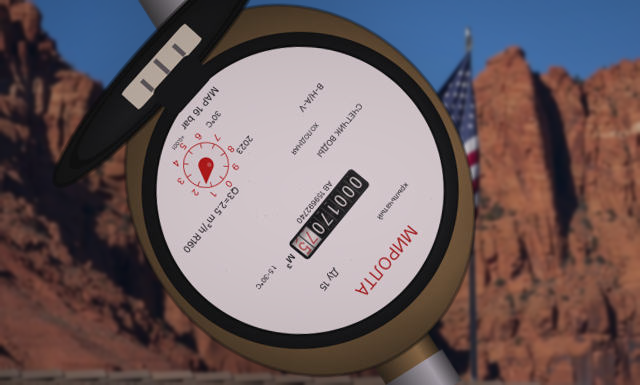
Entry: 170.751 m³
